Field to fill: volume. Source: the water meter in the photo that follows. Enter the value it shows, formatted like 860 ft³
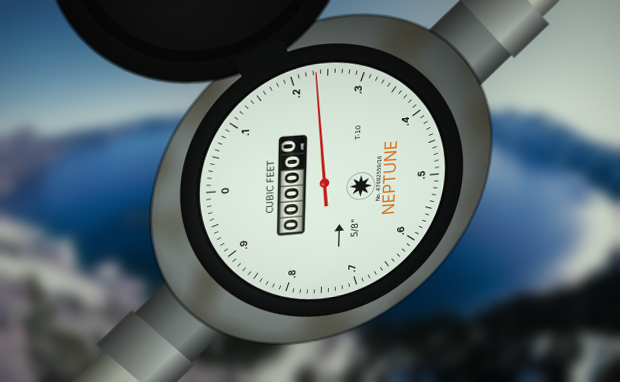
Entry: 0.23 ft³
